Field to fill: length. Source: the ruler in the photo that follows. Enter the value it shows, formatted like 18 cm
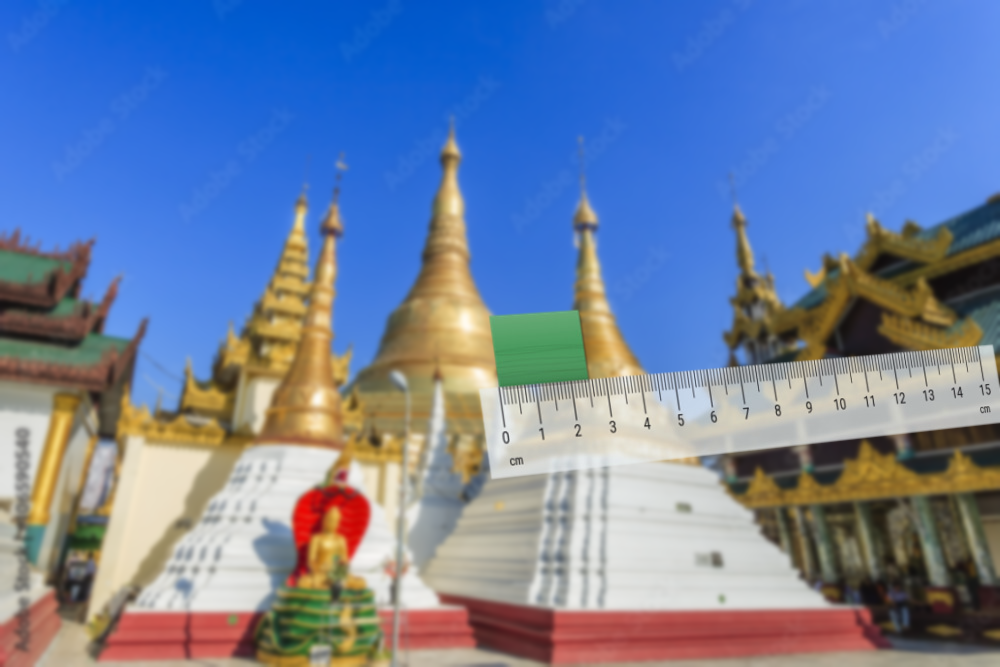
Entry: 2.5 cm
